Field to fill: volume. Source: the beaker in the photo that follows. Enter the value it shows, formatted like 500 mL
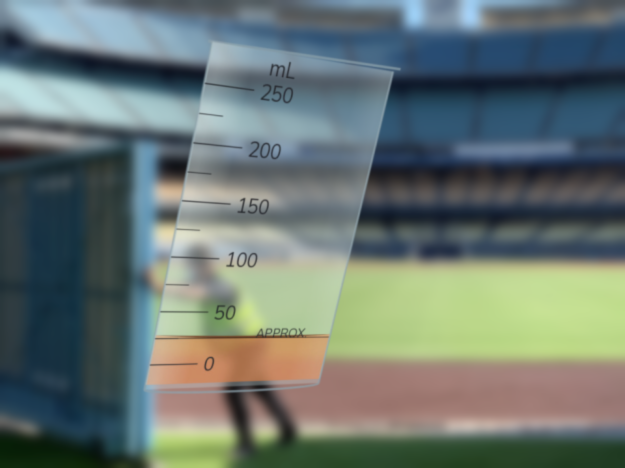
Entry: 25 mL
